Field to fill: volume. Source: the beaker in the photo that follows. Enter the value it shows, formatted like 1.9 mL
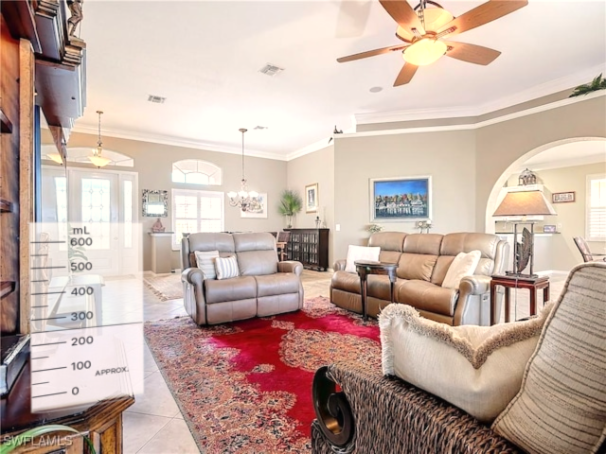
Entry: 250 mL
